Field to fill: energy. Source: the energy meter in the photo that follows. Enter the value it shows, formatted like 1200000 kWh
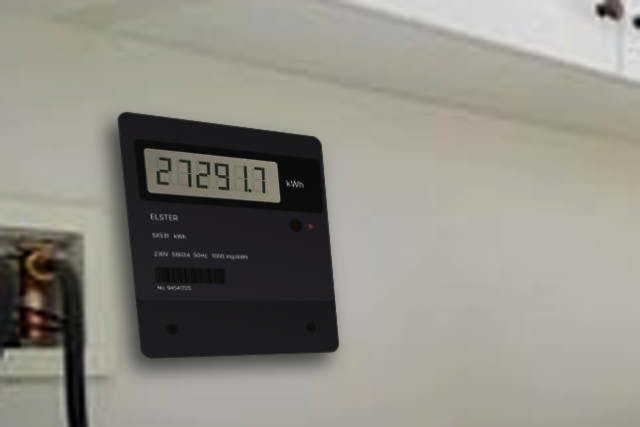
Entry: 27291.7 kWh
